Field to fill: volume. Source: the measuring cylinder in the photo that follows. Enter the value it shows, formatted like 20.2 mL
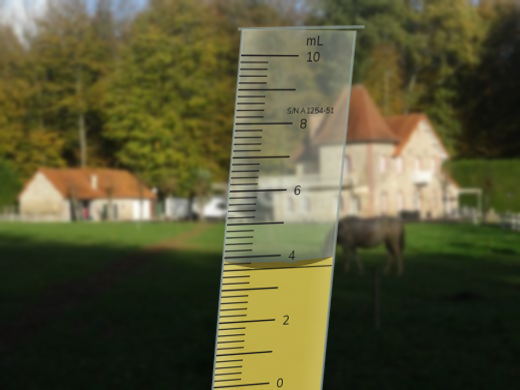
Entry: 3.6 mL
